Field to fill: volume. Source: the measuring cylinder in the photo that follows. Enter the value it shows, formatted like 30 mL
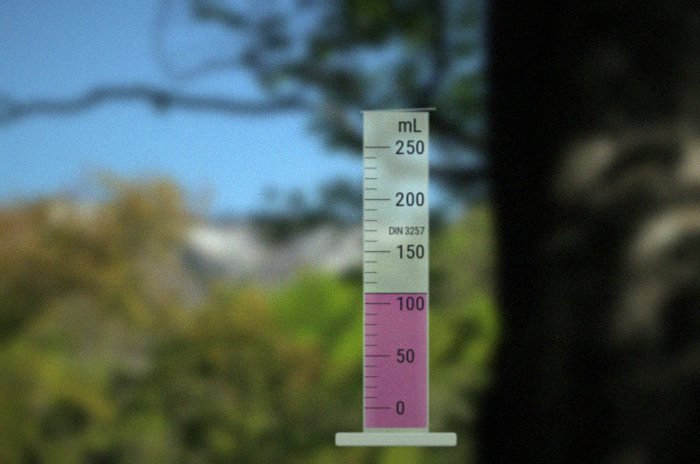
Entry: 110 mL
